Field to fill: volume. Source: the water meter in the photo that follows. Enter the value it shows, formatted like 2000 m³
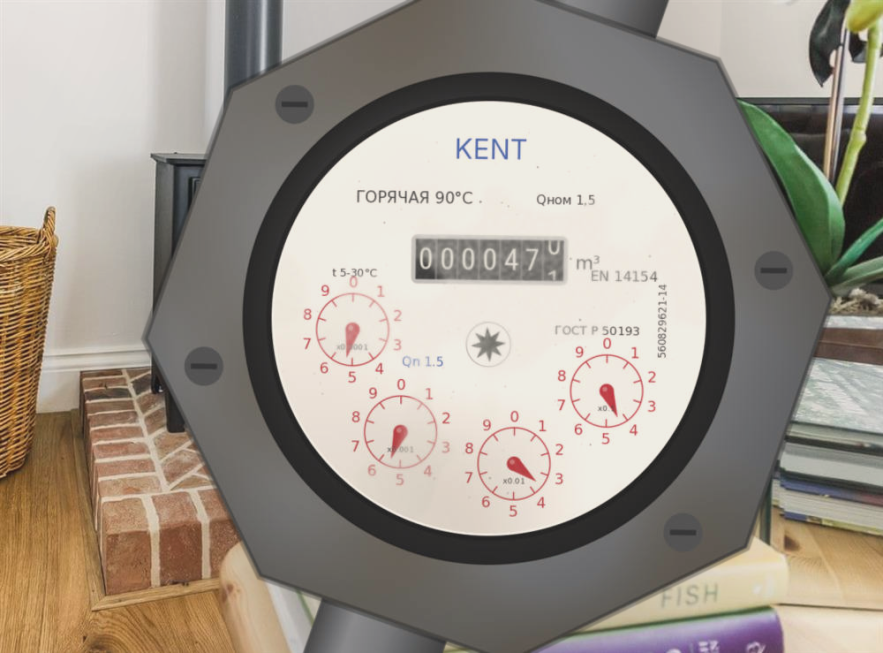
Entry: 470.4355 m³
